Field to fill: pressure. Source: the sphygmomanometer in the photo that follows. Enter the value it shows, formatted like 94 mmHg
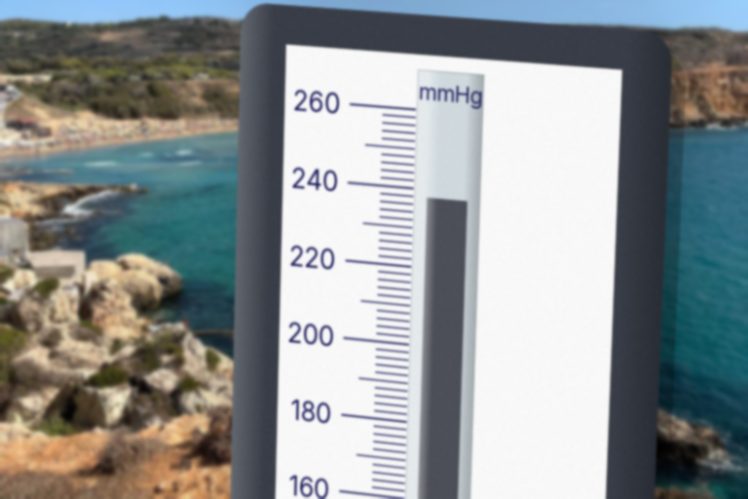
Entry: 238 mmHg
